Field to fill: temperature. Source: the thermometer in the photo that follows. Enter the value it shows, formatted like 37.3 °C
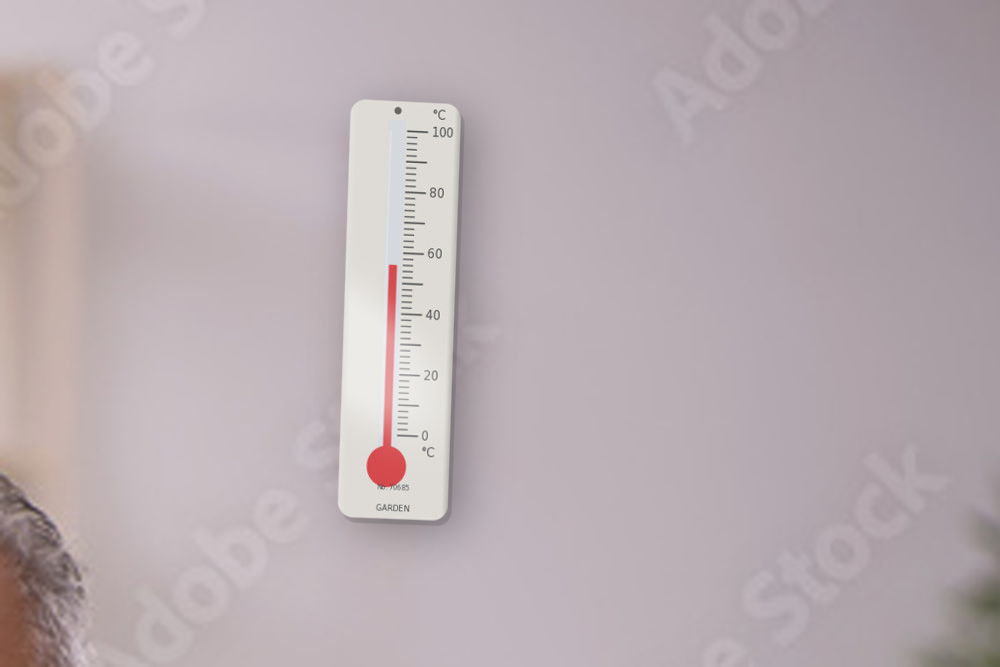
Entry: 56 °C
